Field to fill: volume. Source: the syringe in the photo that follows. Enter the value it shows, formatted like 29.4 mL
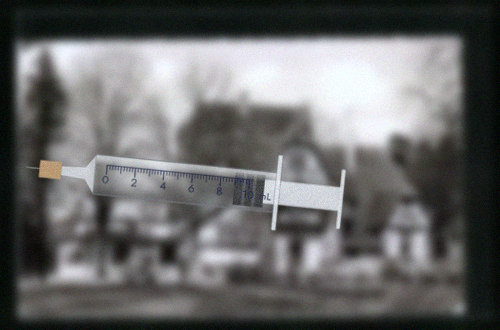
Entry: 9 mL
